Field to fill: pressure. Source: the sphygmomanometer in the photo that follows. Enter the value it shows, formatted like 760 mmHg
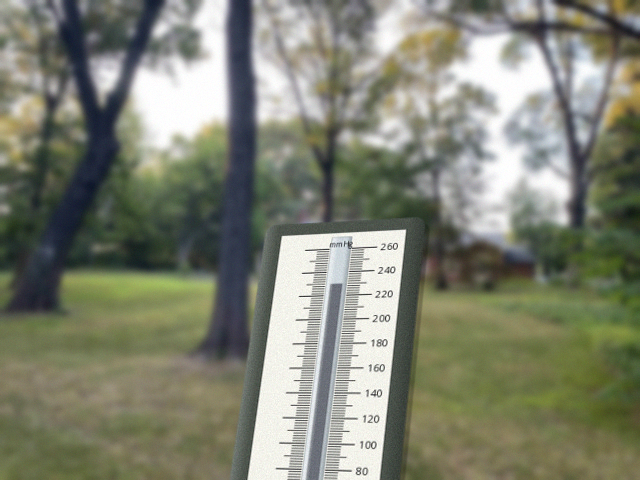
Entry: 230 mmHg
